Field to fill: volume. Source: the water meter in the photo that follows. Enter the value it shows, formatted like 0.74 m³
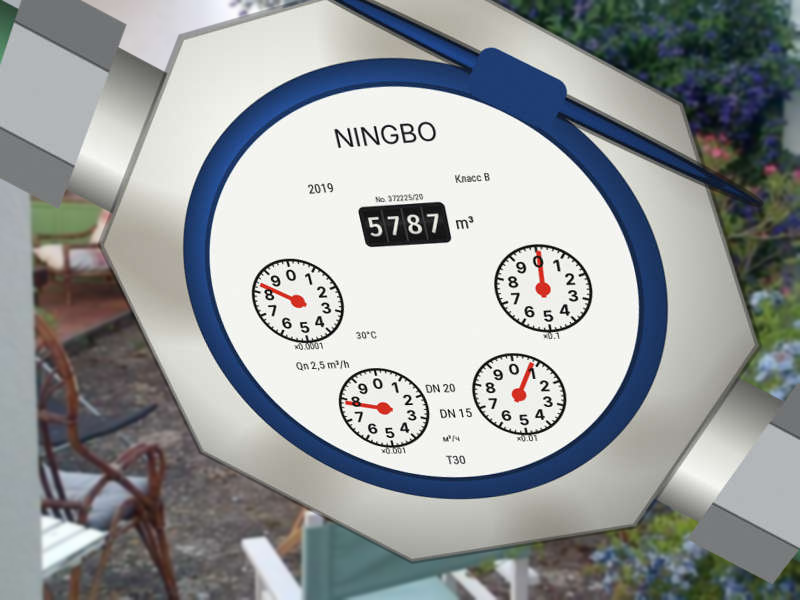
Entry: 5787.0078 m³
